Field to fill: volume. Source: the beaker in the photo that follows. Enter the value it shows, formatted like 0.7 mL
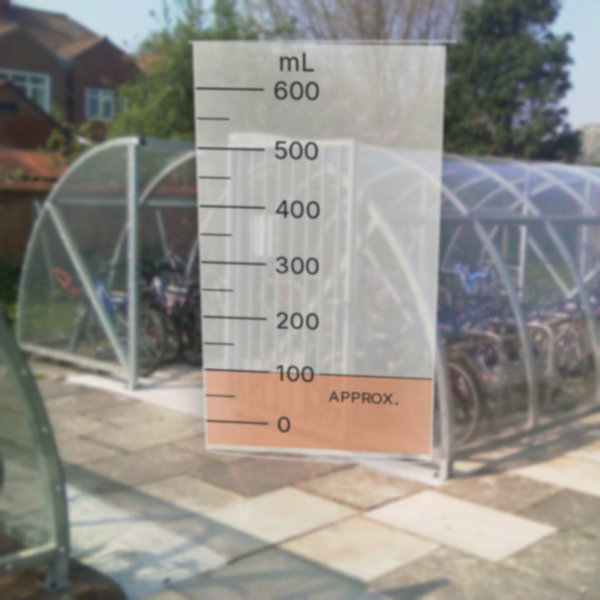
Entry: 100 mL
